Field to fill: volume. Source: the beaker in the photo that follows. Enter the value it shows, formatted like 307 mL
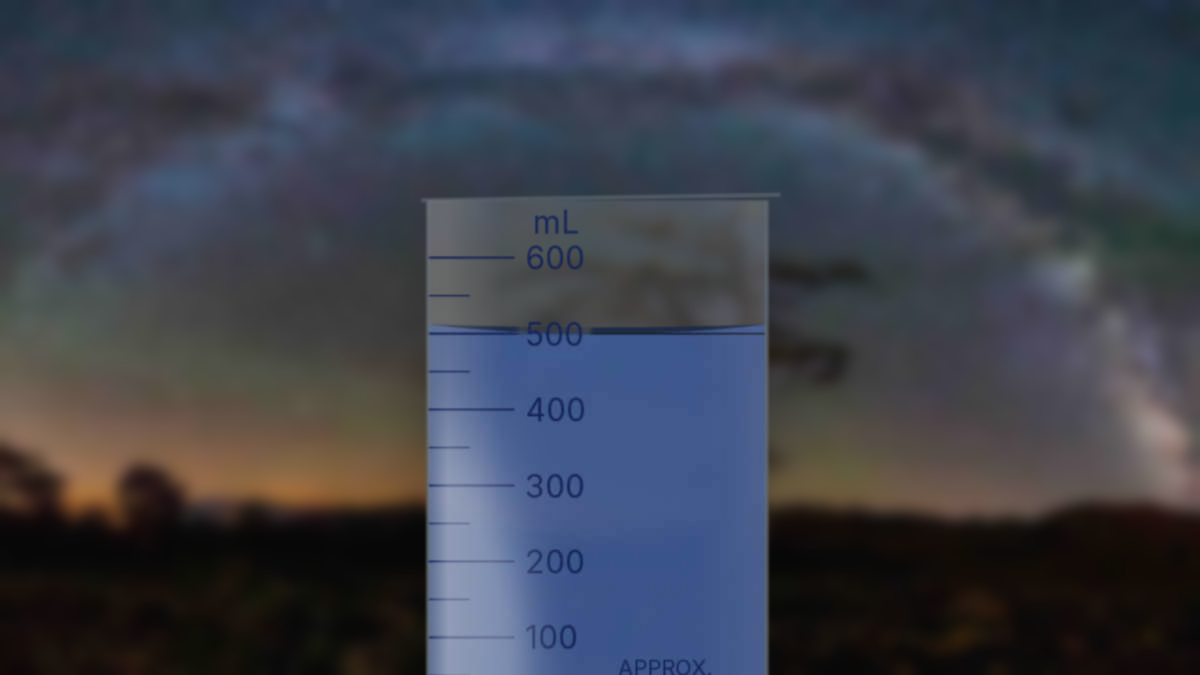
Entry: 500 mL
